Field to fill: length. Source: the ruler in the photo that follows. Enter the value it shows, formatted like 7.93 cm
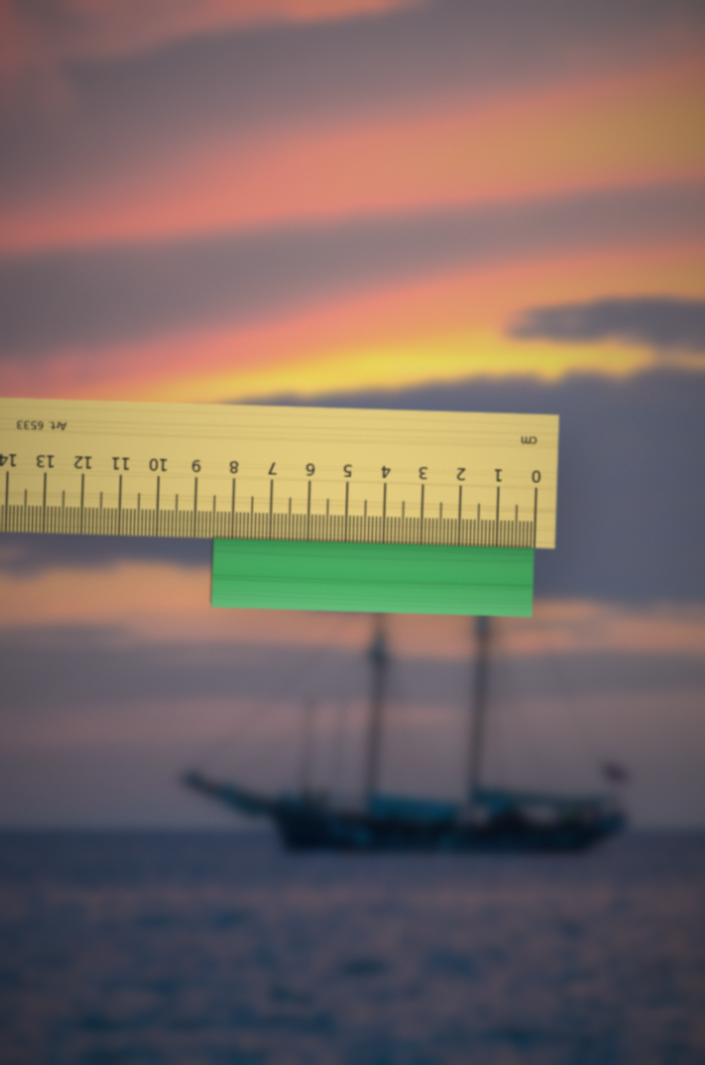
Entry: 8.5 cm
